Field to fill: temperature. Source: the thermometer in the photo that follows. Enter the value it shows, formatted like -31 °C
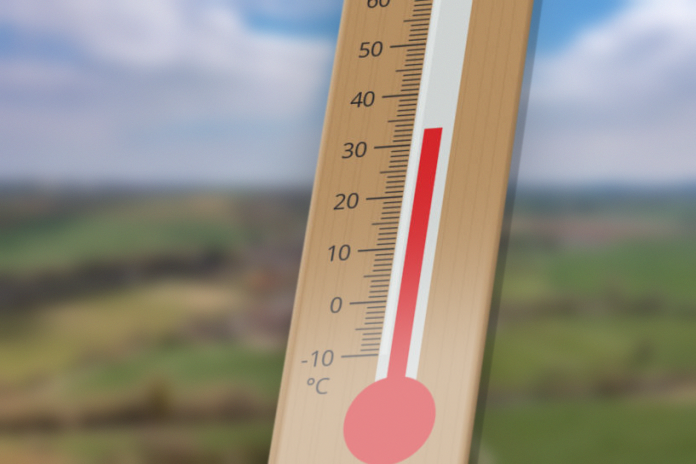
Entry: 33 °C
